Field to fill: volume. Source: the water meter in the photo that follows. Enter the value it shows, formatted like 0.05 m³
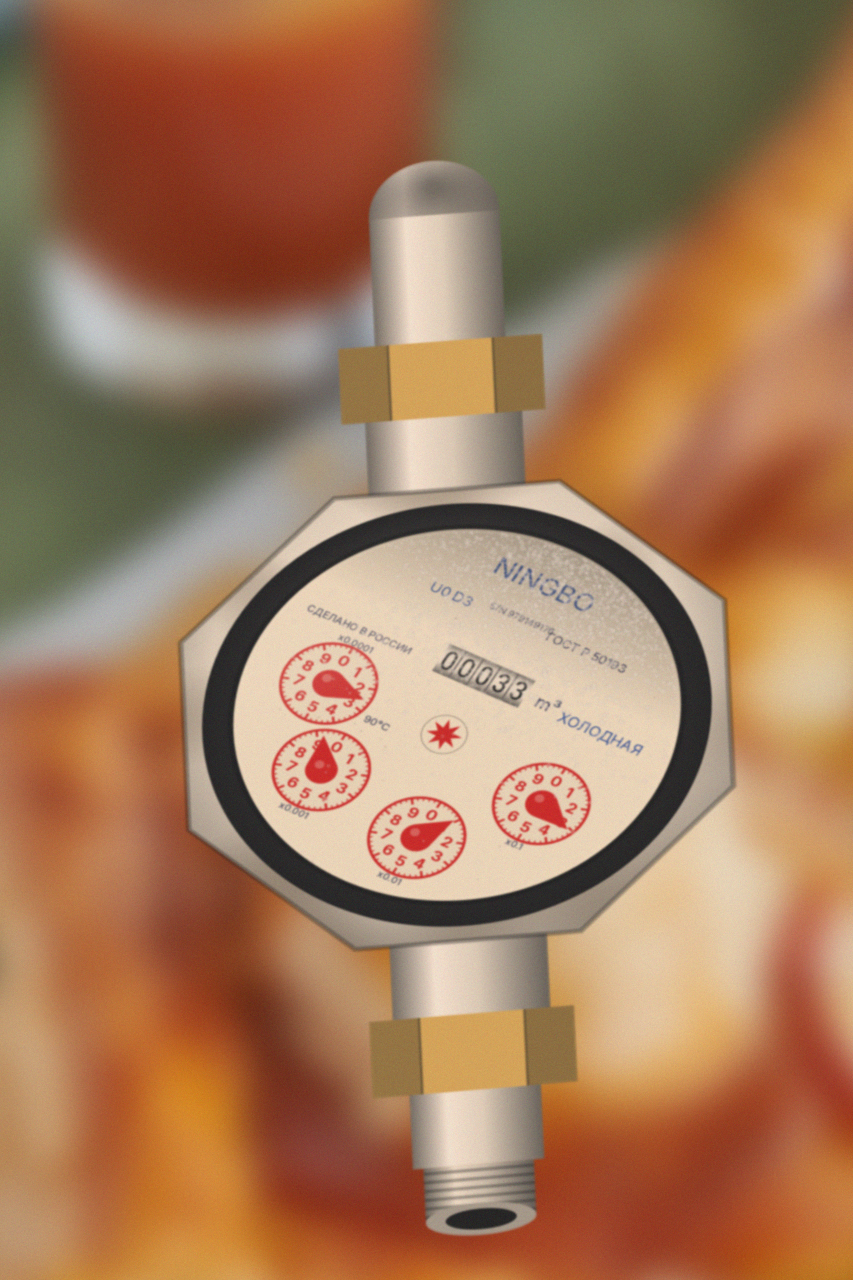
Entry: 33.3092 m³
